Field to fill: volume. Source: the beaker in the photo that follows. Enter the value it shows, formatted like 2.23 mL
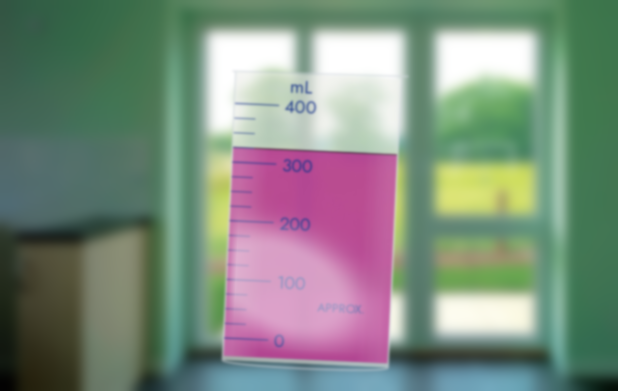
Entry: 325 mL
